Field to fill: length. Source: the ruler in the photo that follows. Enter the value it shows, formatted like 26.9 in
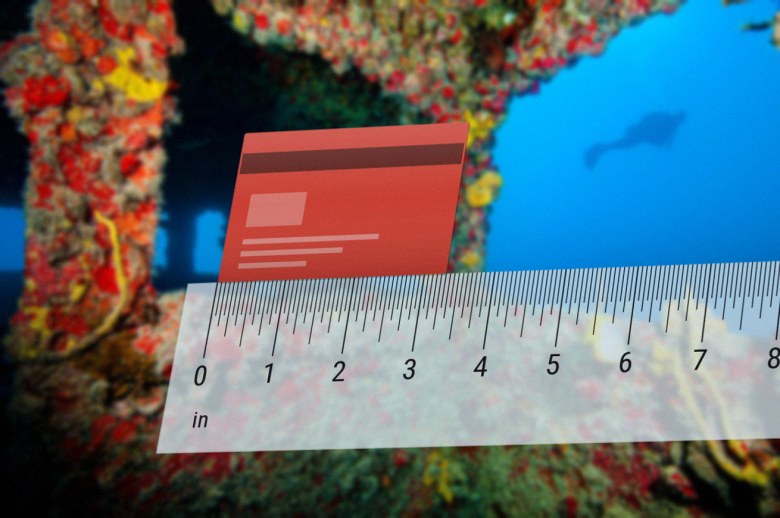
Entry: 3.3125 in
